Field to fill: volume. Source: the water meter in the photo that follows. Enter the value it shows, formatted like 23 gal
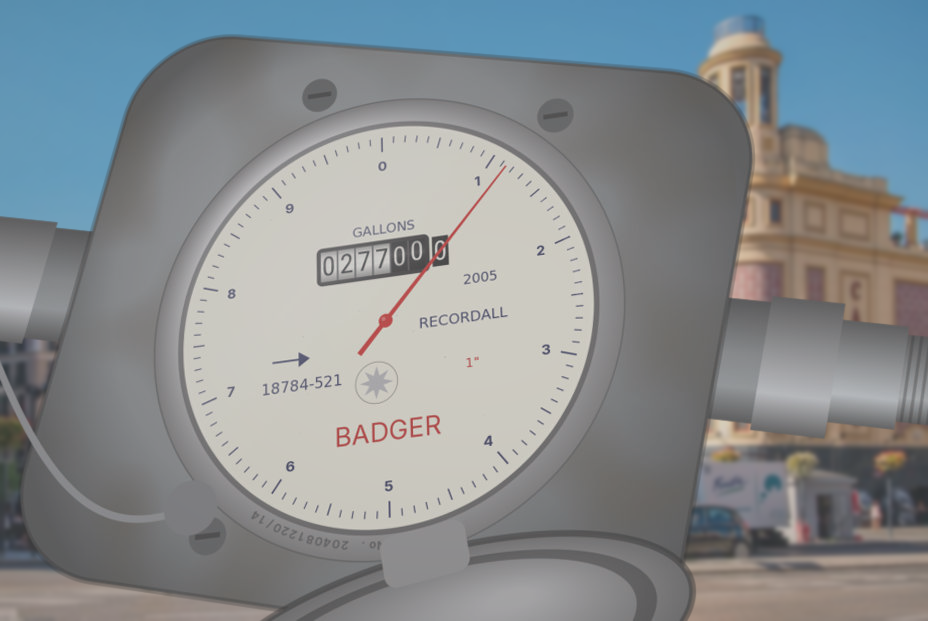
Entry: 277001.1 gal
